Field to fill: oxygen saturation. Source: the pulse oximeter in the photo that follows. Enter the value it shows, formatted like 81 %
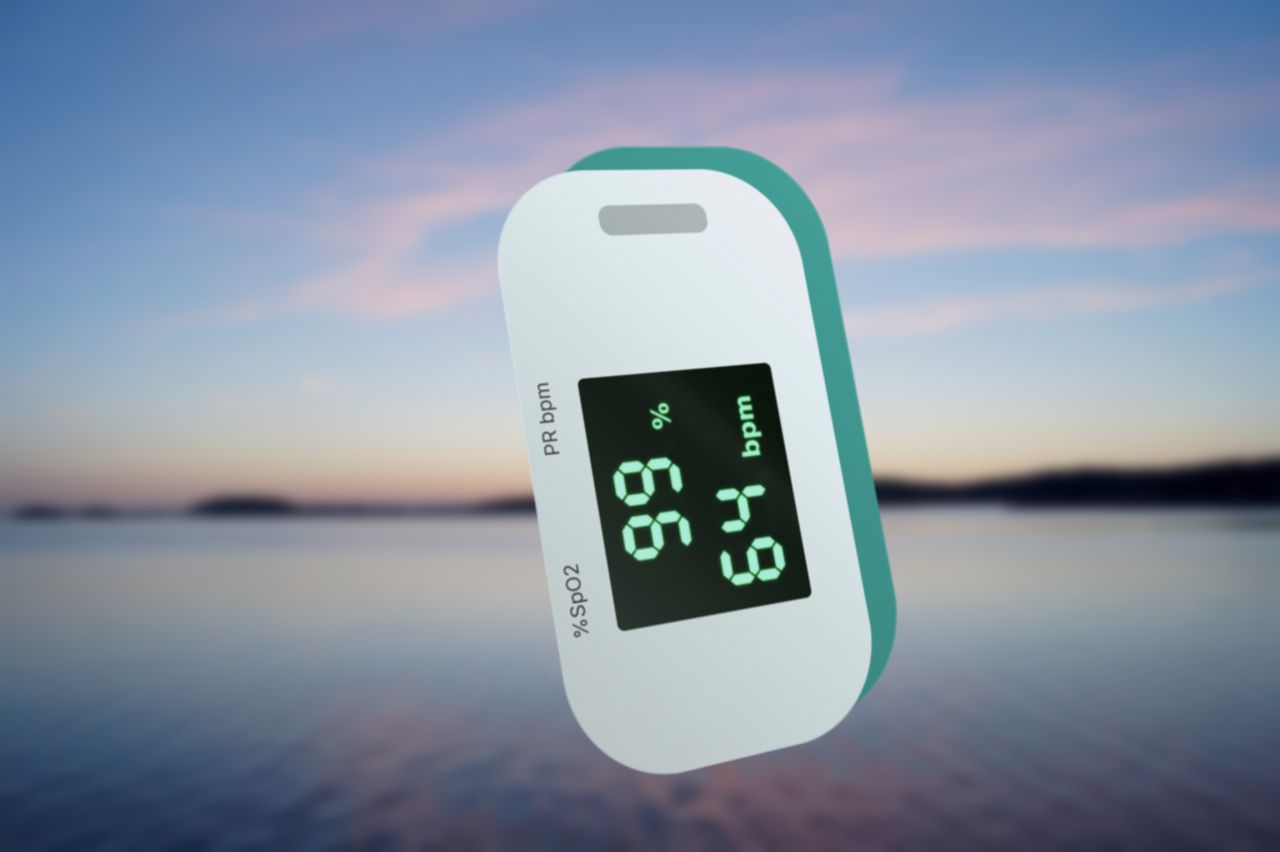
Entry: 99 %
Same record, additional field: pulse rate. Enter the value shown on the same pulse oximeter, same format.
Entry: 64 bpm
